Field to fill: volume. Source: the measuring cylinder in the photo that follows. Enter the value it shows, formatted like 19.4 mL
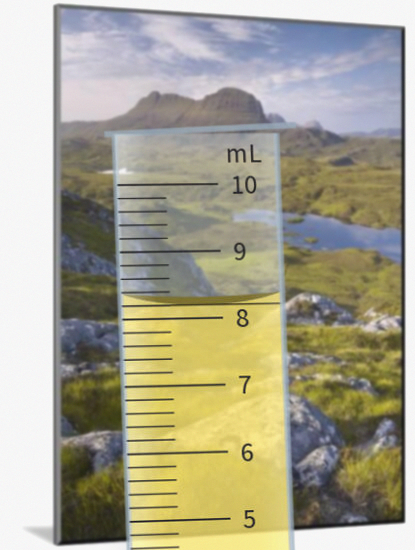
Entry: 8.2 mL
